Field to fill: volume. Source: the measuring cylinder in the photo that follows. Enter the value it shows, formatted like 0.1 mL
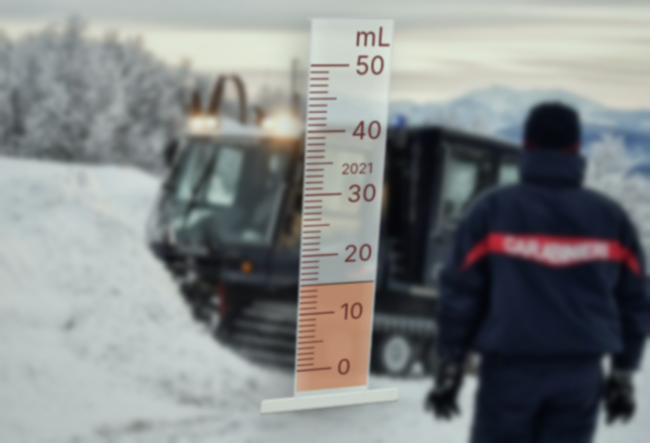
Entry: 15 mL
